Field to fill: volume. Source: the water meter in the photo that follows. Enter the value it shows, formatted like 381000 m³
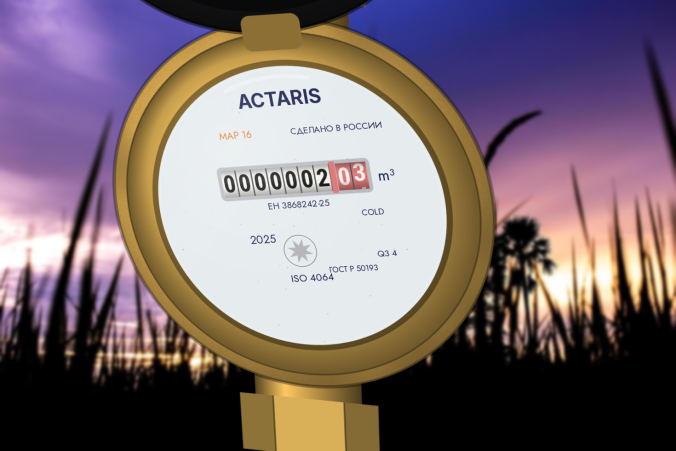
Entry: 2.03 m³
